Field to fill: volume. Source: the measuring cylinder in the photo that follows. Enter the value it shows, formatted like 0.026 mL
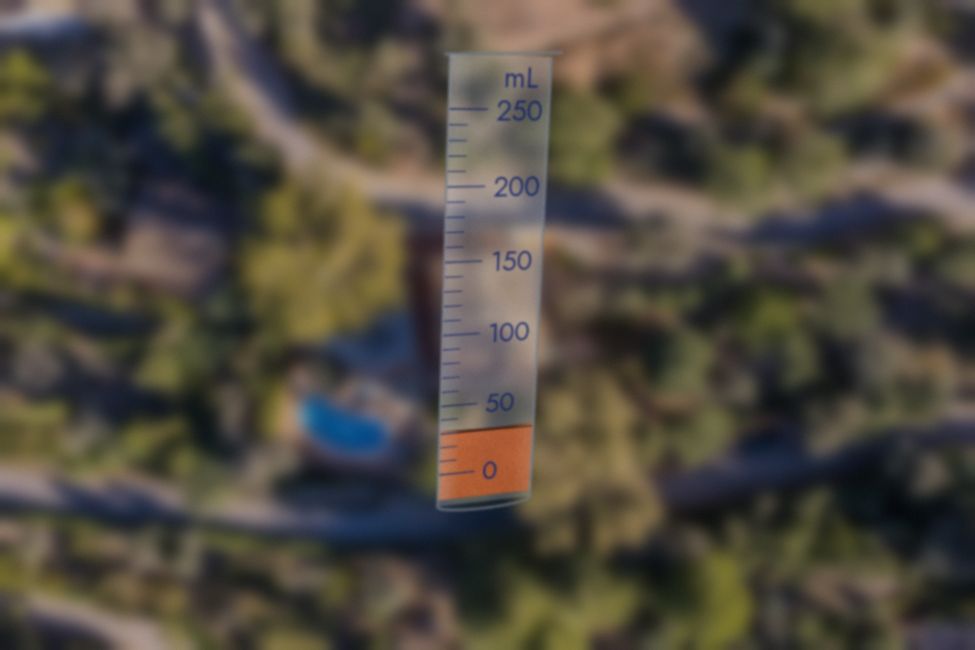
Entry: 30 mL
